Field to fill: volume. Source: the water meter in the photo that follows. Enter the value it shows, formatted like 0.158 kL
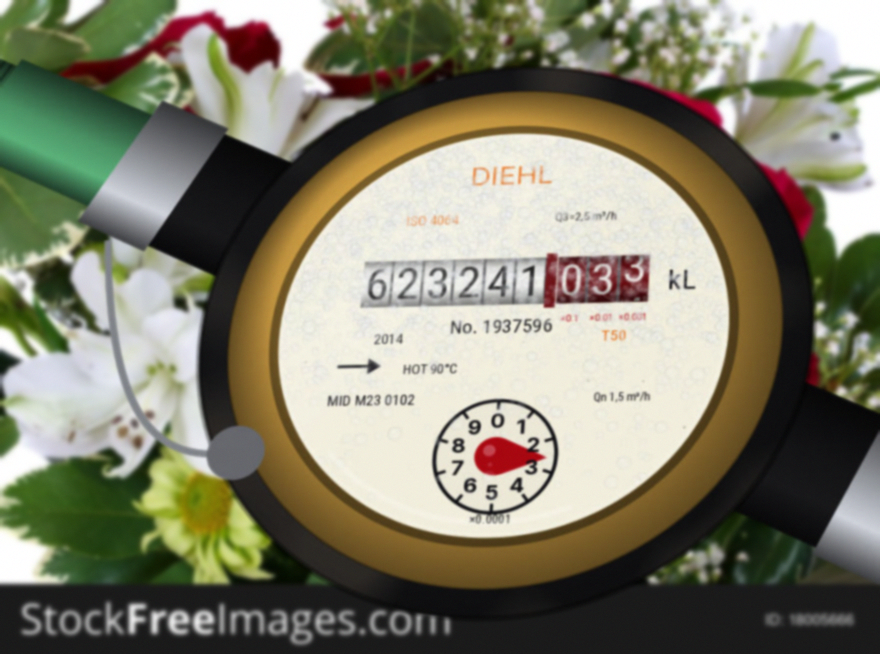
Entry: 623241.0332 kL
